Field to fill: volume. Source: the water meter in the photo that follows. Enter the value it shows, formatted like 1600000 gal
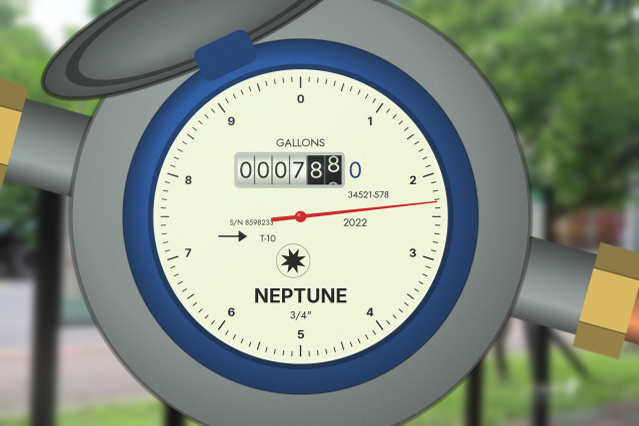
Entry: 7882.3 gal
